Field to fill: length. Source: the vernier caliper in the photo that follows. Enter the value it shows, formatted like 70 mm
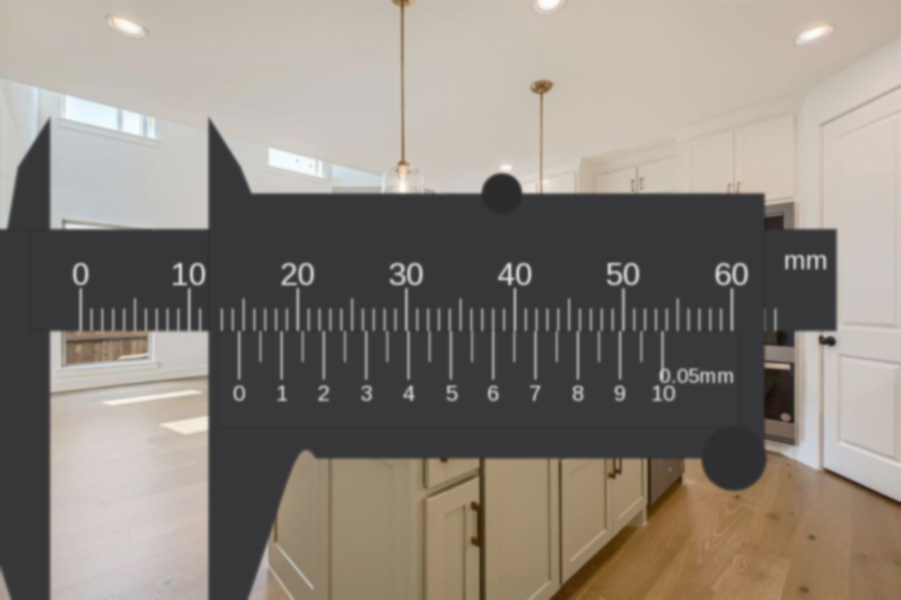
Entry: 14.6 mm
